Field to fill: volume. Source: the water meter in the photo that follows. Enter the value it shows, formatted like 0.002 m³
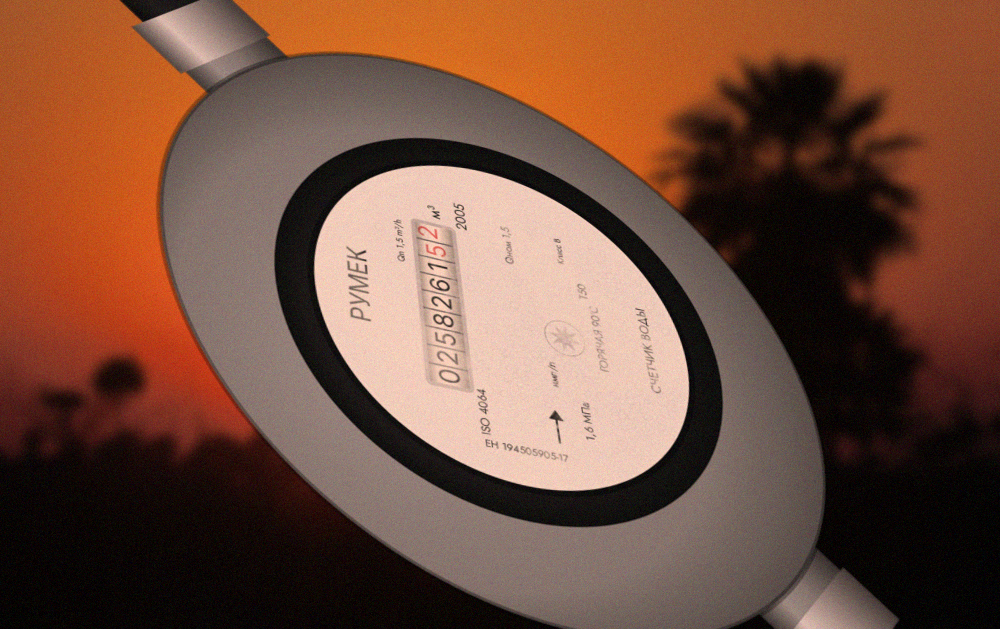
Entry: 258261.52 m³
